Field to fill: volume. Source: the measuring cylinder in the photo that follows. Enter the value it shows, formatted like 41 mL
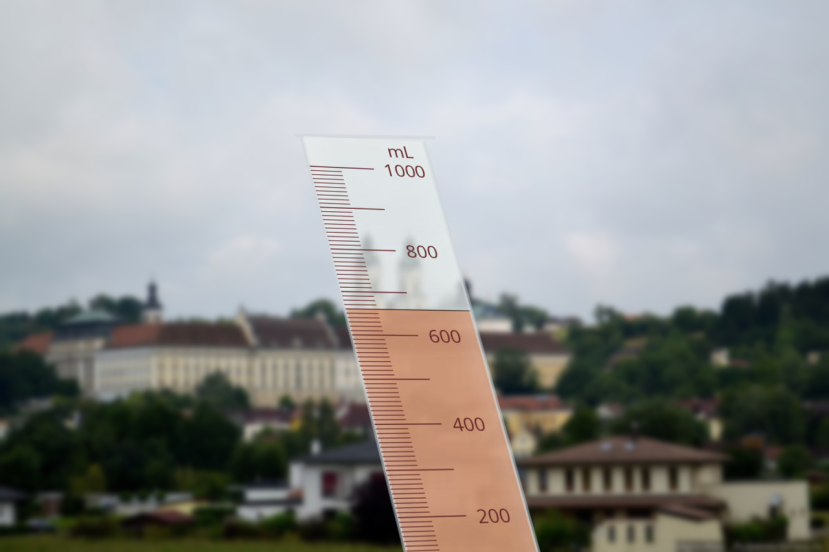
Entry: 660 mL
